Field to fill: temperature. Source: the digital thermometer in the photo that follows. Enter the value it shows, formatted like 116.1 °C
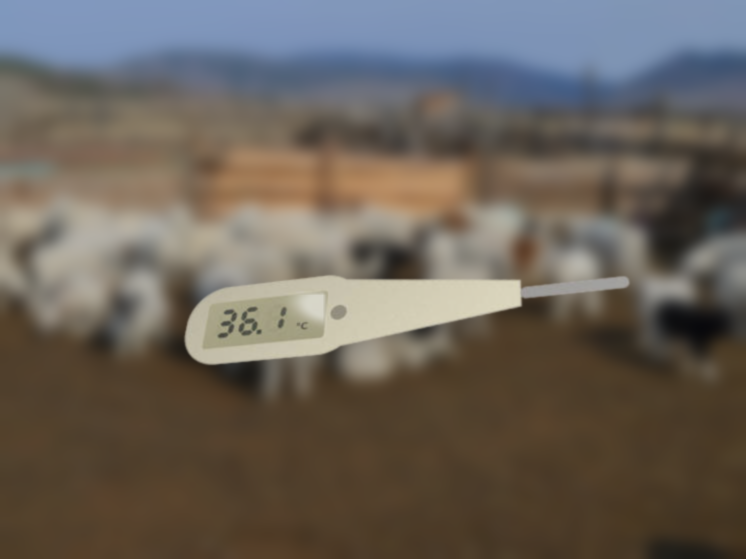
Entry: 36.1 °C
